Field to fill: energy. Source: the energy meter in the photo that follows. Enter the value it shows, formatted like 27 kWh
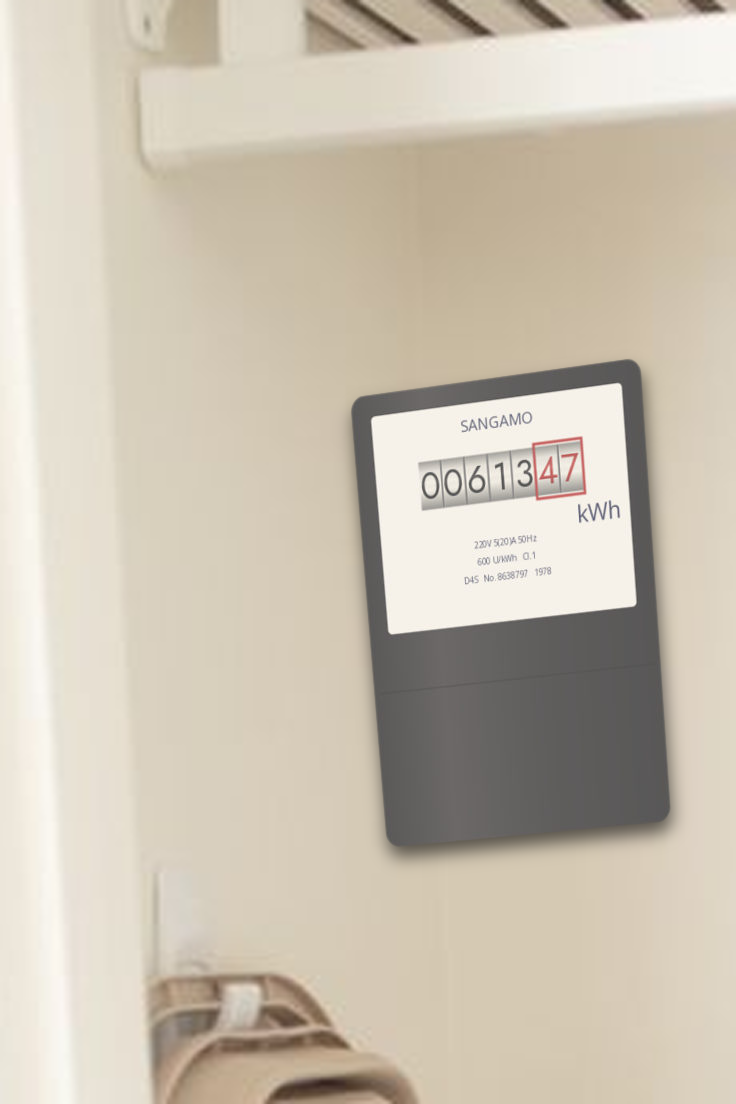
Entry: 613.47 kWh
